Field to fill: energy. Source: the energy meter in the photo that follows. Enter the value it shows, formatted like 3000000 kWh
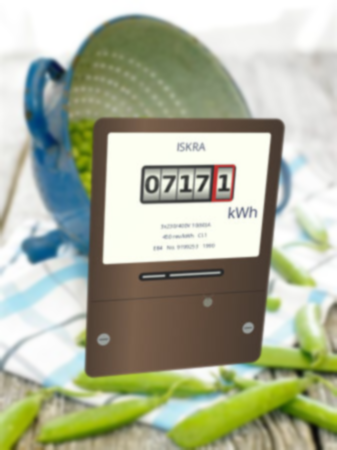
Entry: 717.1 kWh
